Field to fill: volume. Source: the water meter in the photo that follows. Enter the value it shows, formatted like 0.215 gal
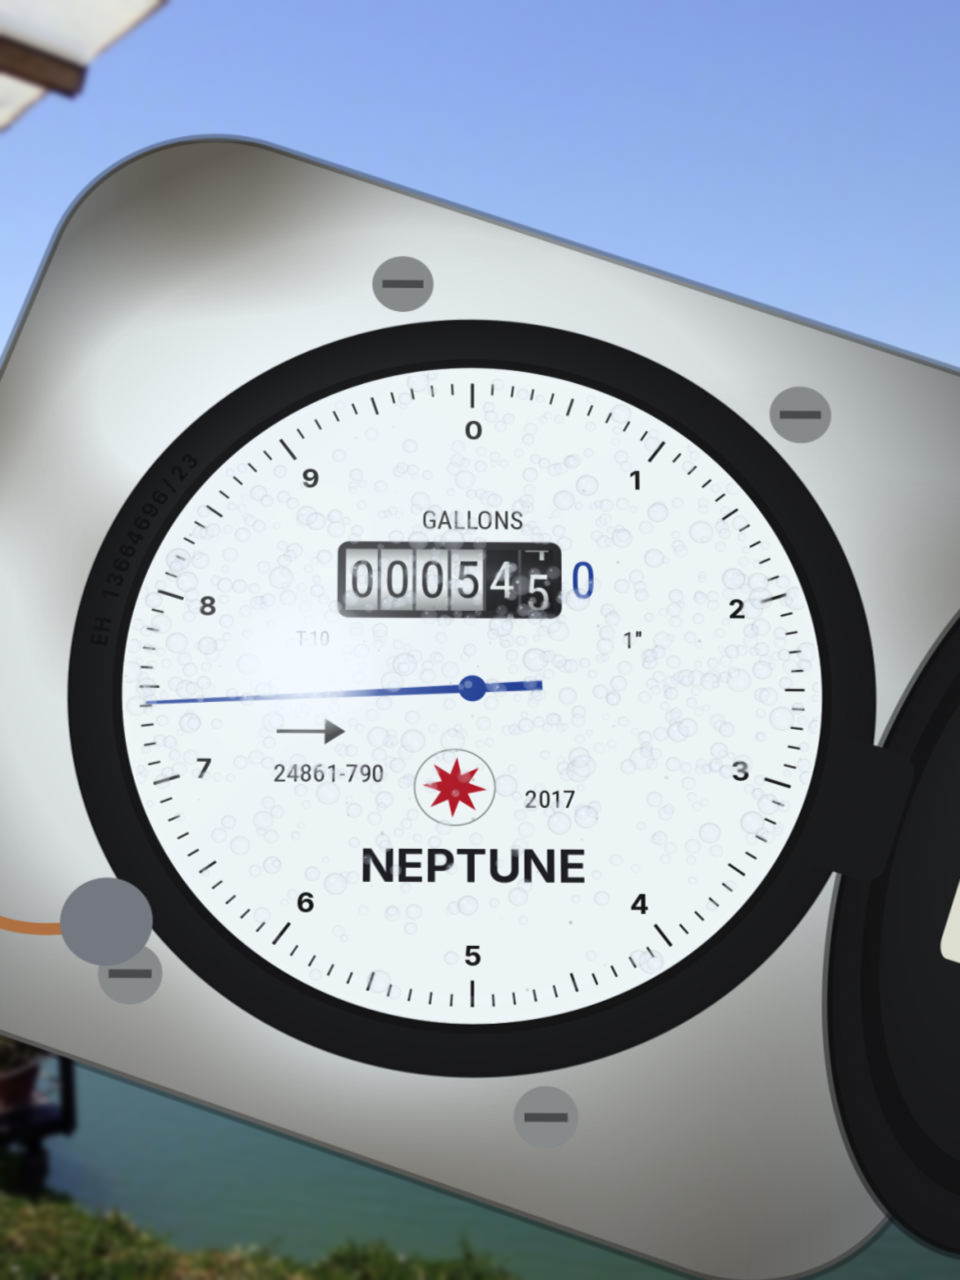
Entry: 5447.4 gal
